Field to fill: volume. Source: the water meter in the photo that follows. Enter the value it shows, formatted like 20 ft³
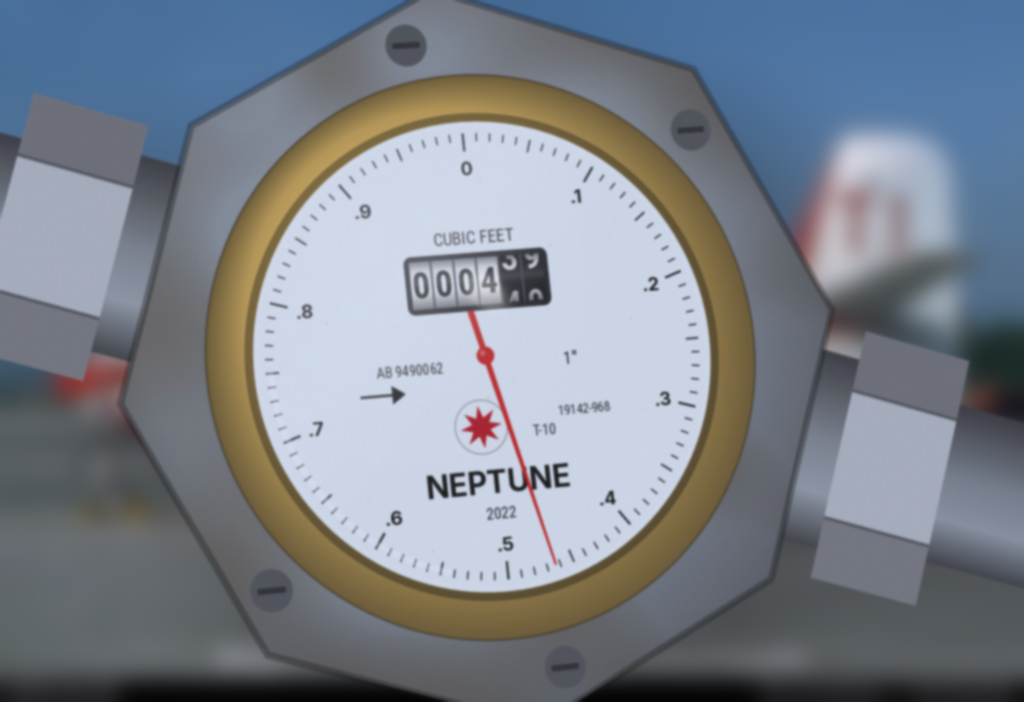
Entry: 439.46 ft³
